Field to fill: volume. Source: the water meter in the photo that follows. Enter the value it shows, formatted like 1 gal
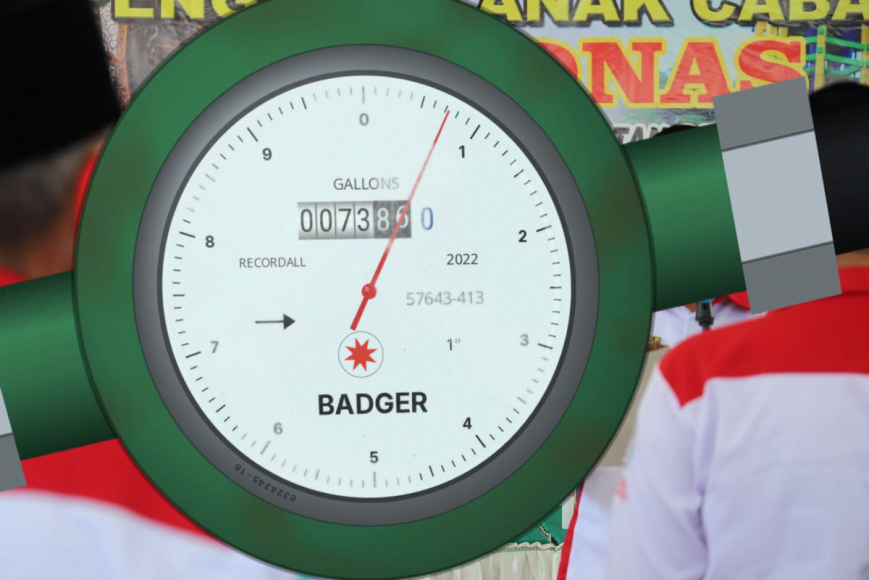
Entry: 73860.7 gal
